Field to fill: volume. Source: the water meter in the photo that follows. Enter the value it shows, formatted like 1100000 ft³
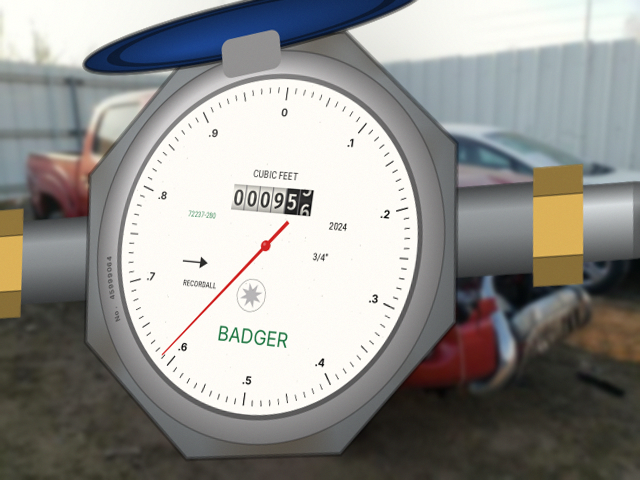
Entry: 955.61 ft³
